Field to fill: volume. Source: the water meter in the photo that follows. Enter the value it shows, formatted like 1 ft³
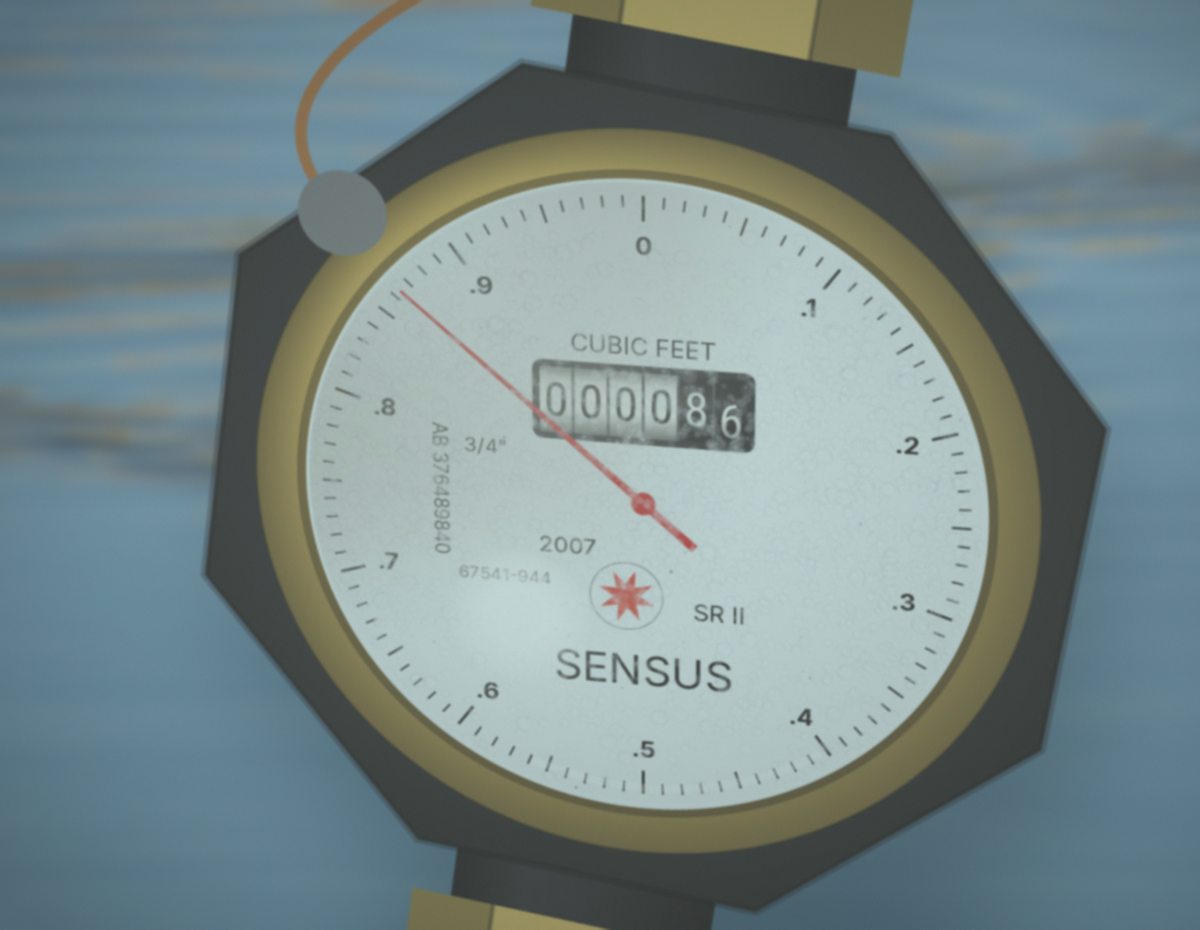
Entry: 85.86 ft³
